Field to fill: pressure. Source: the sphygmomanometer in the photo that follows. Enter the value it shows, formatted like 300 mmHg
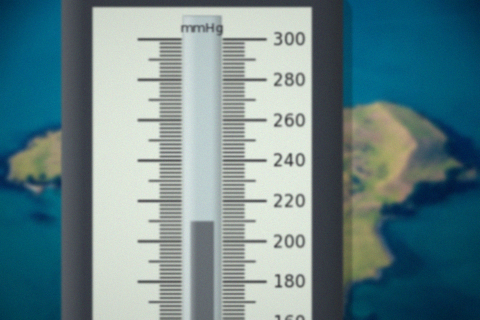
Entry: 210 mmHg
